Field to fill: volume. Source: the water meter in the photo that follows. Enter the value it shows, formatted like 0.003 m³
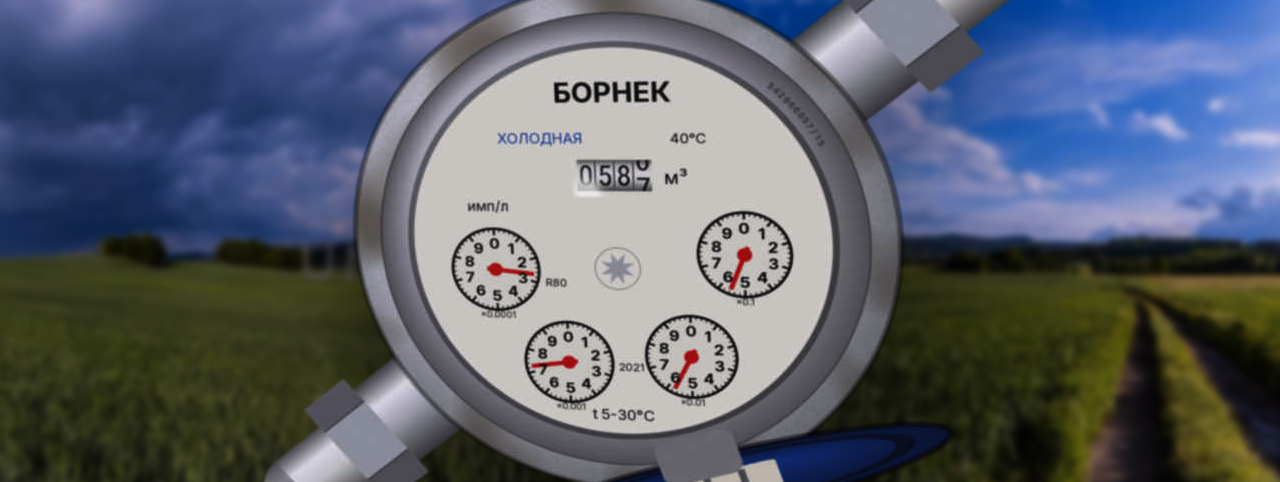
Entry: 586.5572 m³
